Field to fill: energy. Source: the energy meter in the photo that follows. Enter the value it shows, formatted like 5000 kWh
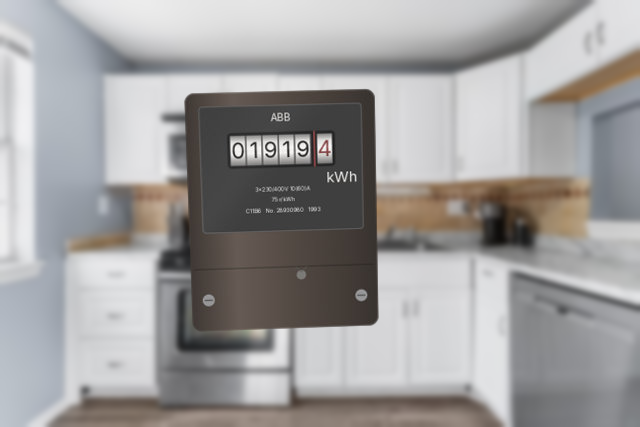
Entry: 1919.4 kWh
